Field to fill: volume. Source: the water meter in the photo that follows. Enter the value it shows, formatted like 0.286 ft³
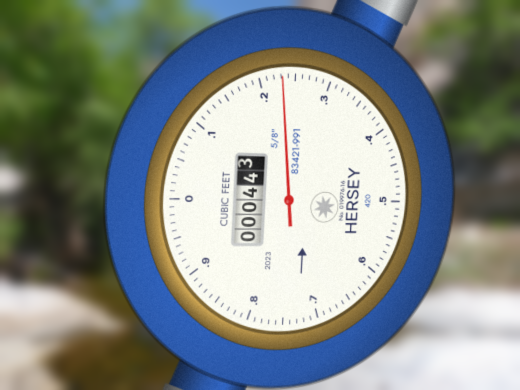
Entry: 443.23 ft³
